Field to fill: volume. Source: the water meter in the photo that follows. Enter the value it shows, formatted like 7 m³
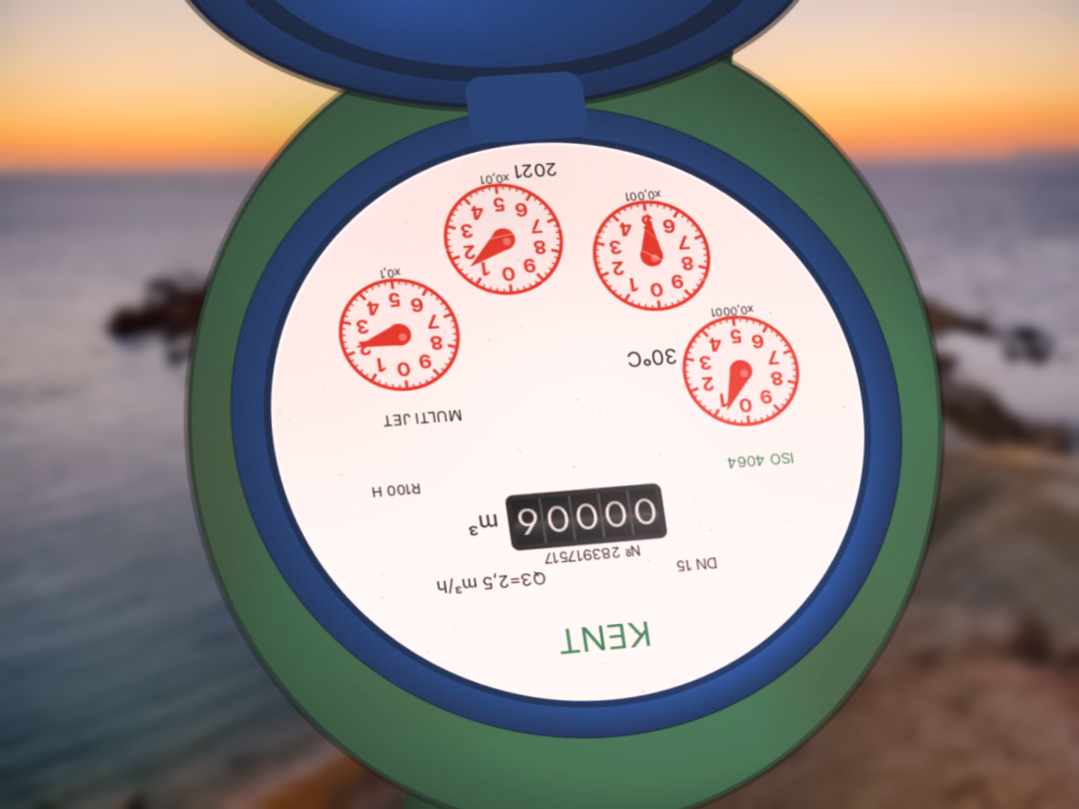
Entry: 6.2150 m³
